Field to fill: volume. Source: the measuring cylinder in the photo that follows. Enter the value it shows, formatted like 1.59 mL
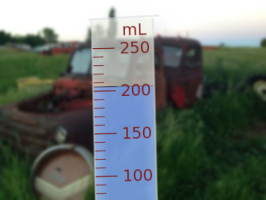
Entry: 205 mL
